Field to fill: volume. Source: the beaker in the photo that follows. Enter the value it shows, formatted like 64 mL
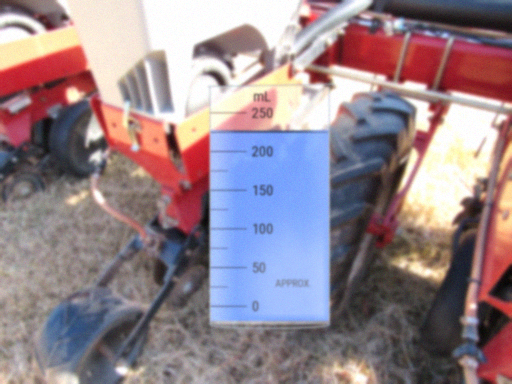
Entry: 225 mL
